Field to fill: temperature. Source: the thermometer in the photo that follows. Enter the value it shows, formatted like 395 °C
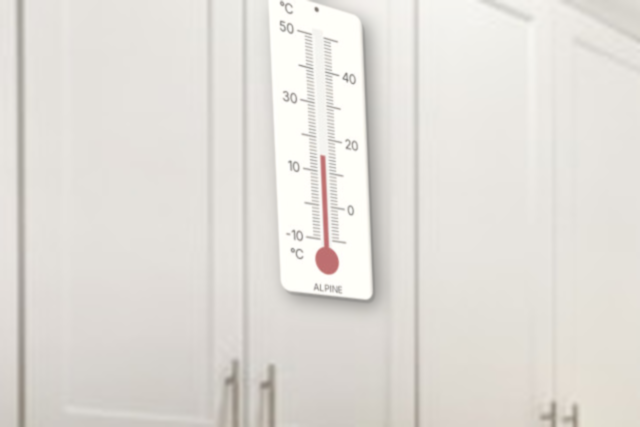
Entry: 15 °C
